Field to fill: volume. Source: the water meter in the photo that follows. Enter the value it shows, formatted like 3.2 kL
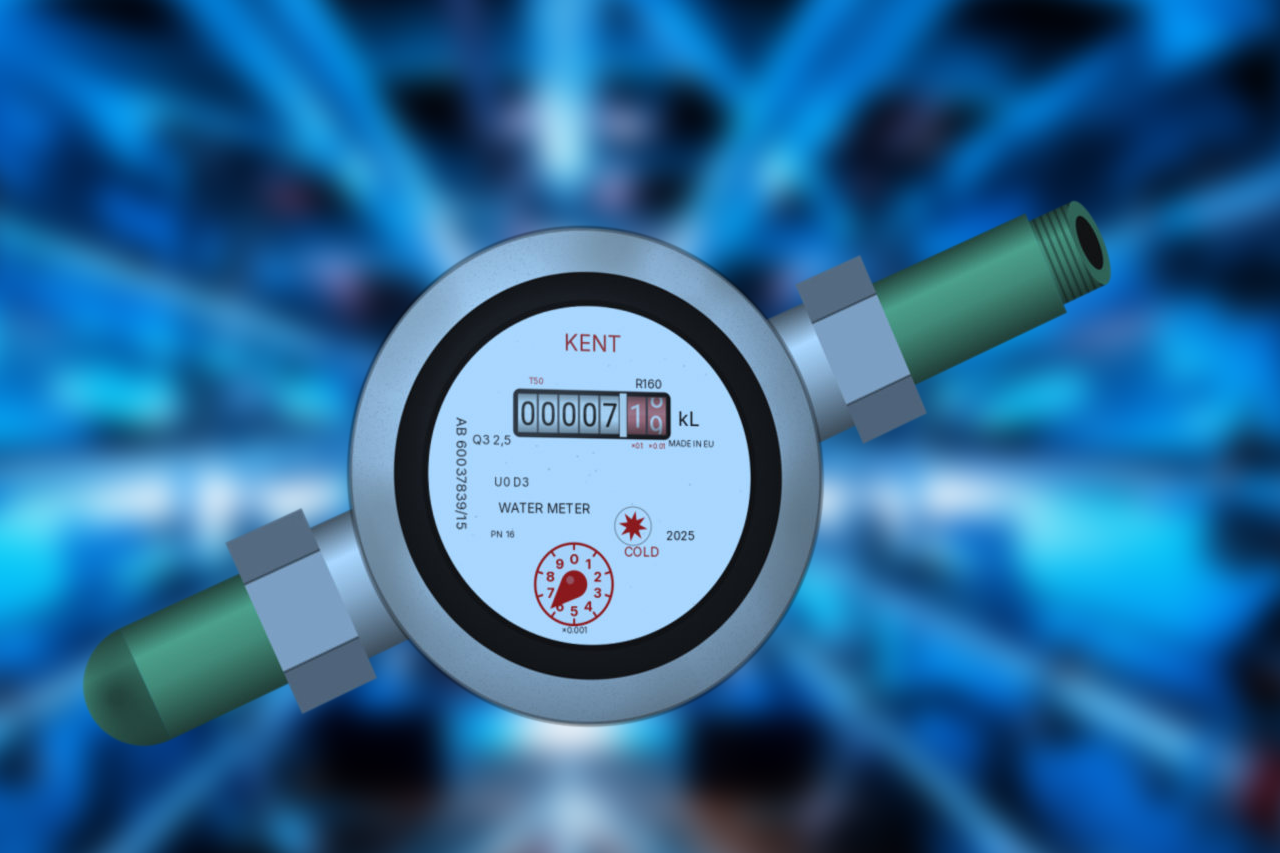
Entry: 7.186 kL
